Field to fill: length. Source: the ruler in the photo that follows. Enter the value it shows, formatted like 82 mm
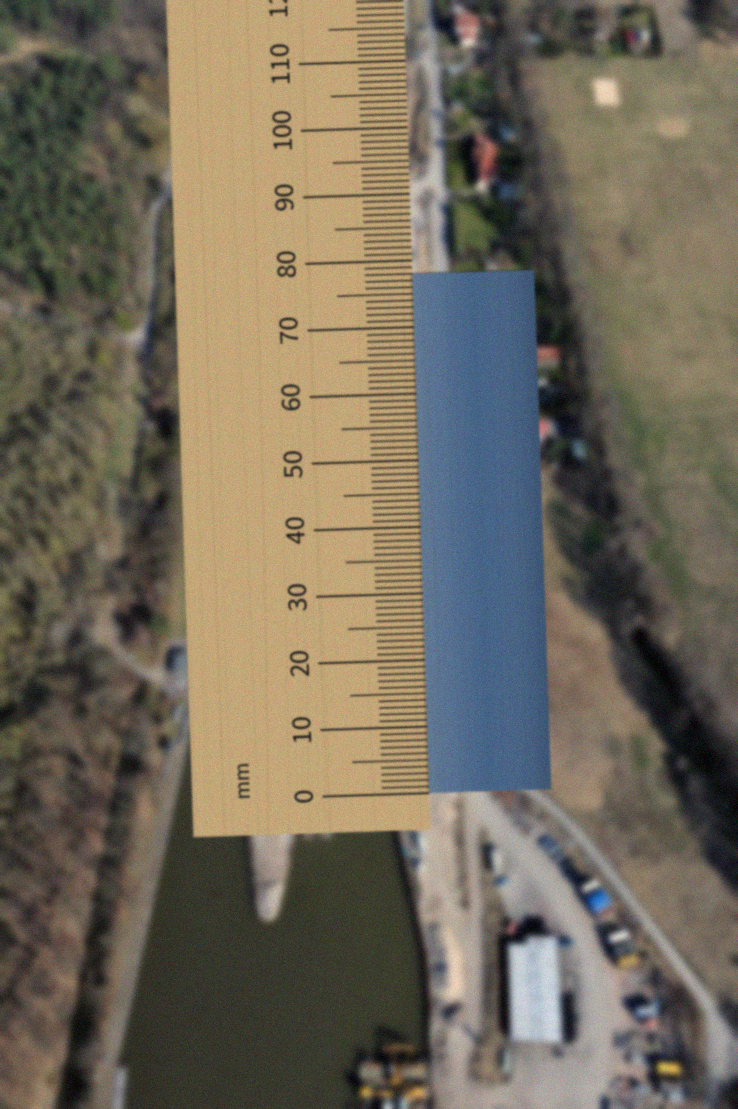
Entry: 78 mm
